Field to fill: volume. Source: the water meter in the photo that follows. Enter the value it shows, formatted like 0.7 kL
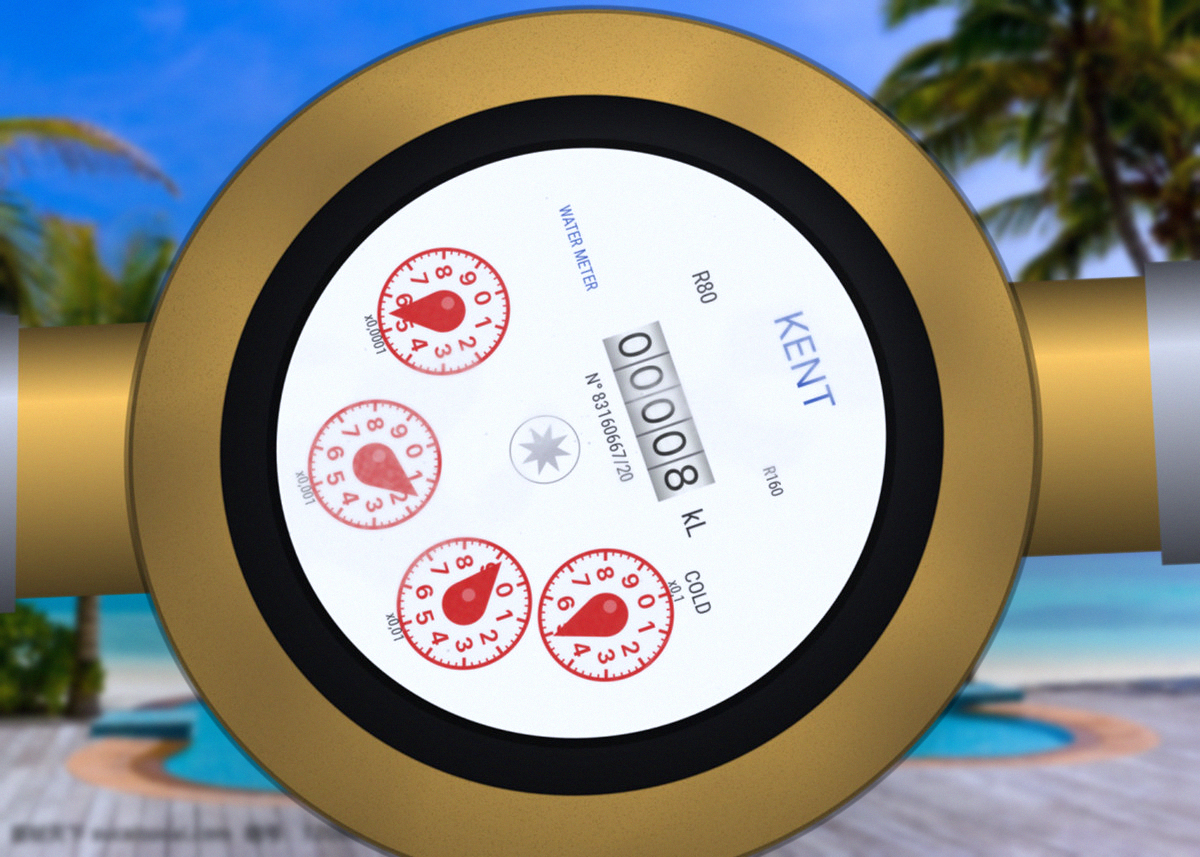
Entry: 8.4915 kL
